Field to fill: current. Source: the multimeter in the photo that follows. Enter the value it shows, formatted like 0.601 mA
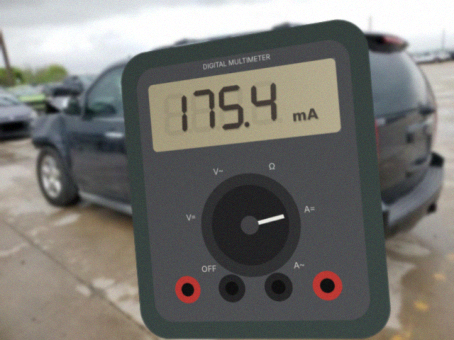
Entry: 175.4 mA
